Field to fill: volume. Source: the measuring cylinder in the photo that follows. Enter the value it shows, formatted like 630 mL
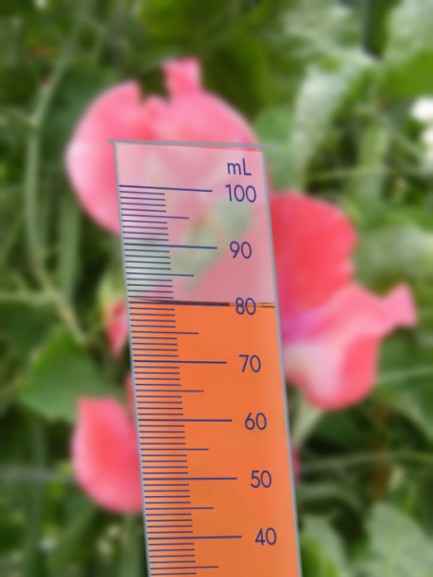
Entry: 80 mL
